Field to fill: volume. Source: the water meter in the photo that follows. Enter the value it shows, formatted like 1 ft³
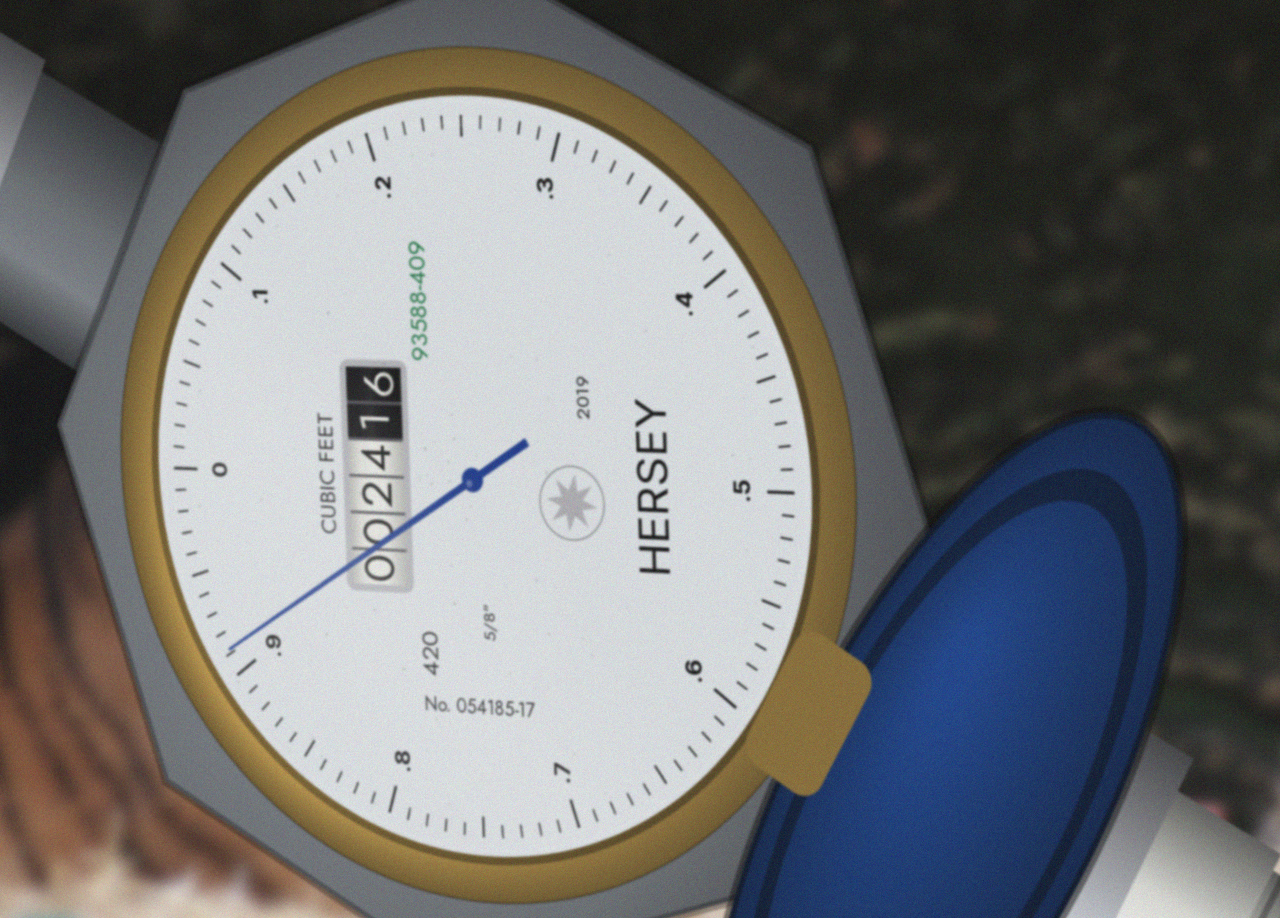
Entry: 2415.91 ft³
